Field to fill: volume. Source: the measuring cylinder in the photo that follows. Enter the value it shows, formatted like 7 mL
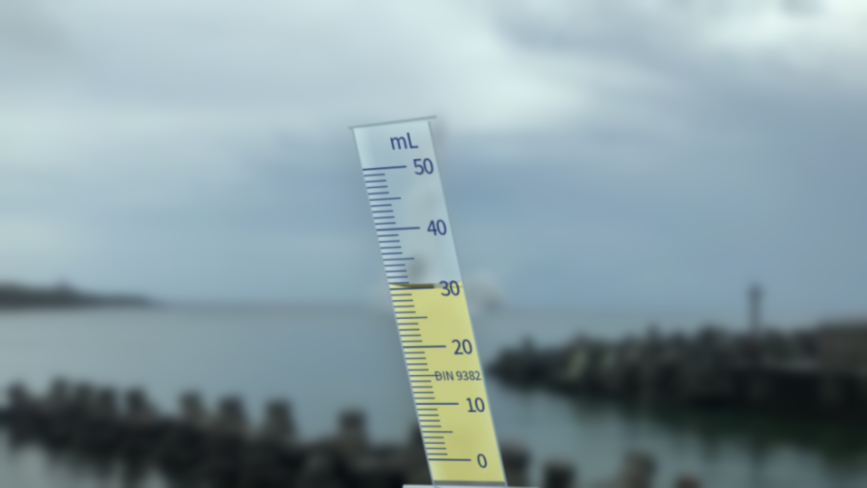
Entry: 30 mL
